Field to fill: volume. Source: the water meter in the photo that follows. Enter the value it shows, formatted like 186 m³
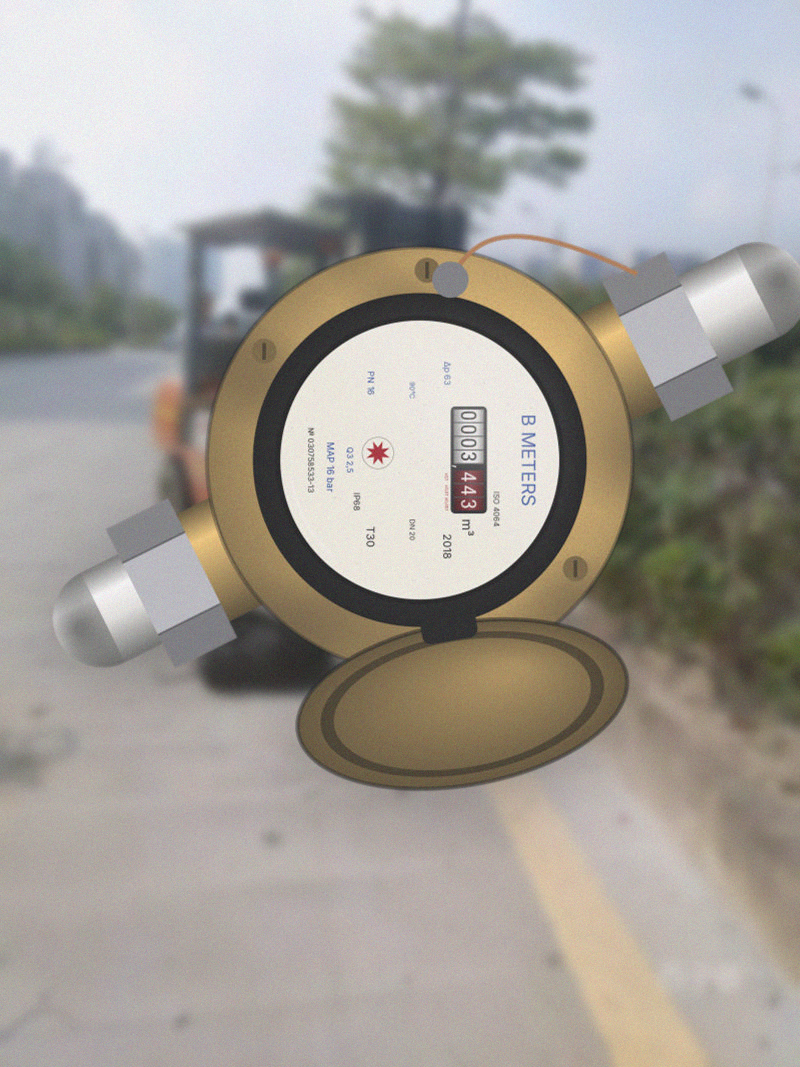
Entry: 3.443 m³
